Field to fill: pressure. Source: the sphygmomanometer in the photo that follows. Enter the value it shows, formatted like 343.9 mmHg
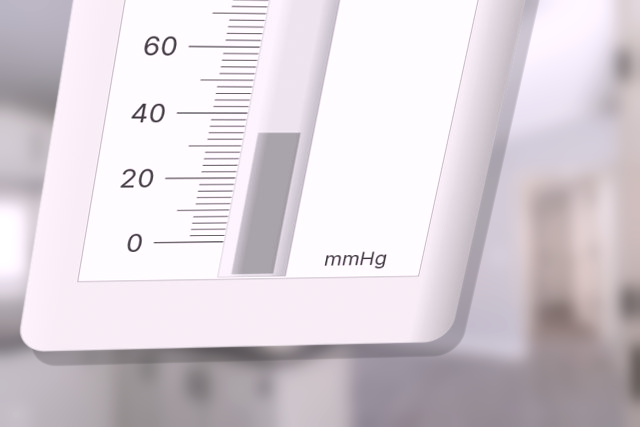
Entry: 34 mmHg
